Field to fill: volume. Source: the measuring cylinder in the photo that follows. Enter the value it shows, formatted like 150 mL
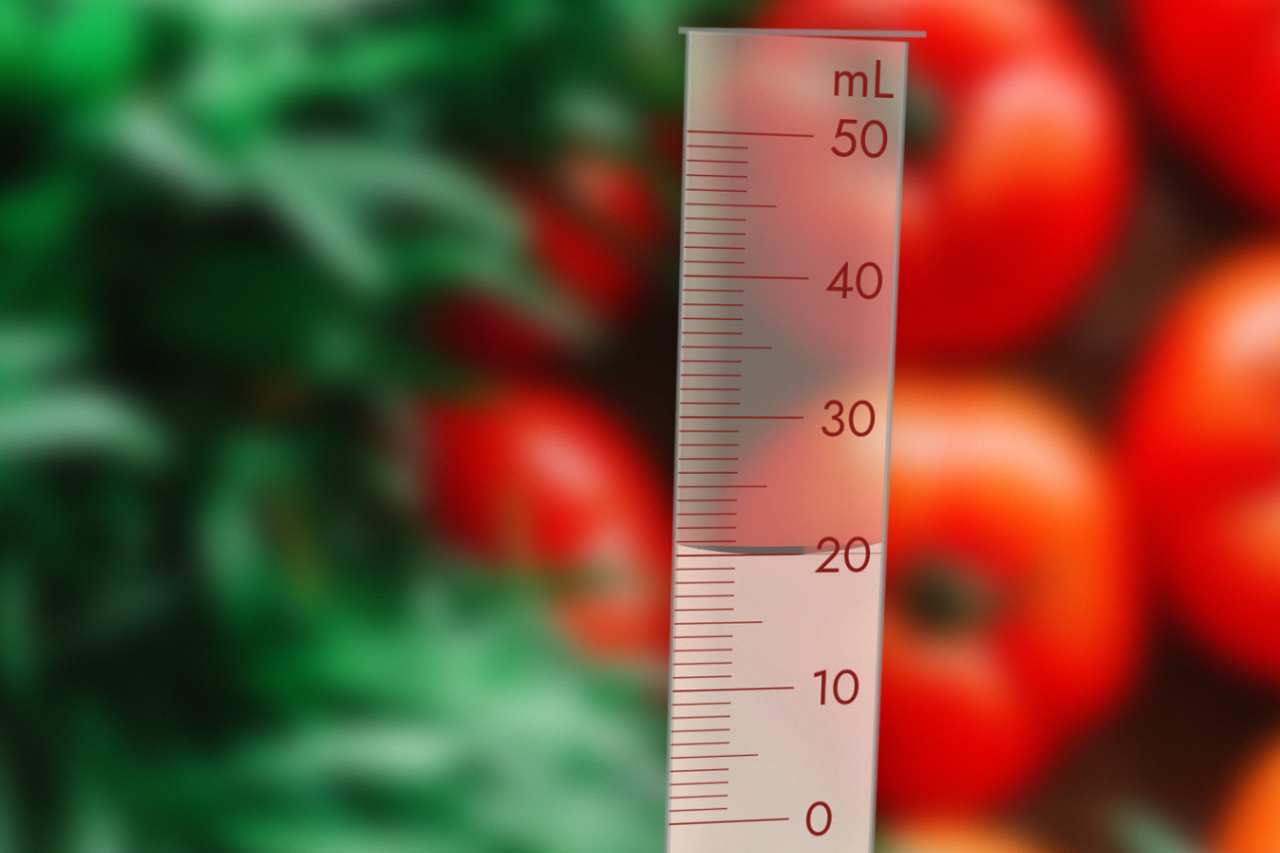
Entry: 20 mL
